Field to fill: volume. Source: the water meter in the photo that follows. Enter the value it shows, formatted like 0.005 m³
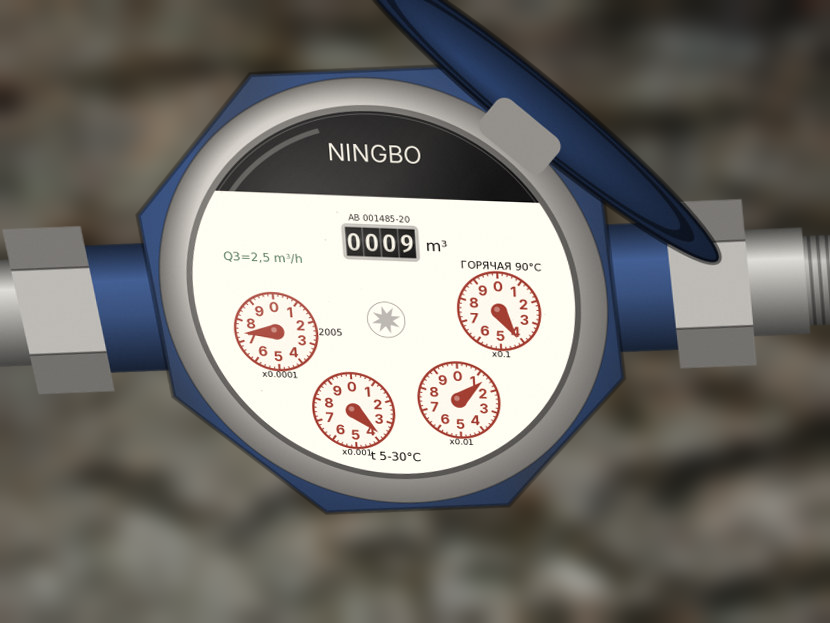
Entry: 9.4137 m³
